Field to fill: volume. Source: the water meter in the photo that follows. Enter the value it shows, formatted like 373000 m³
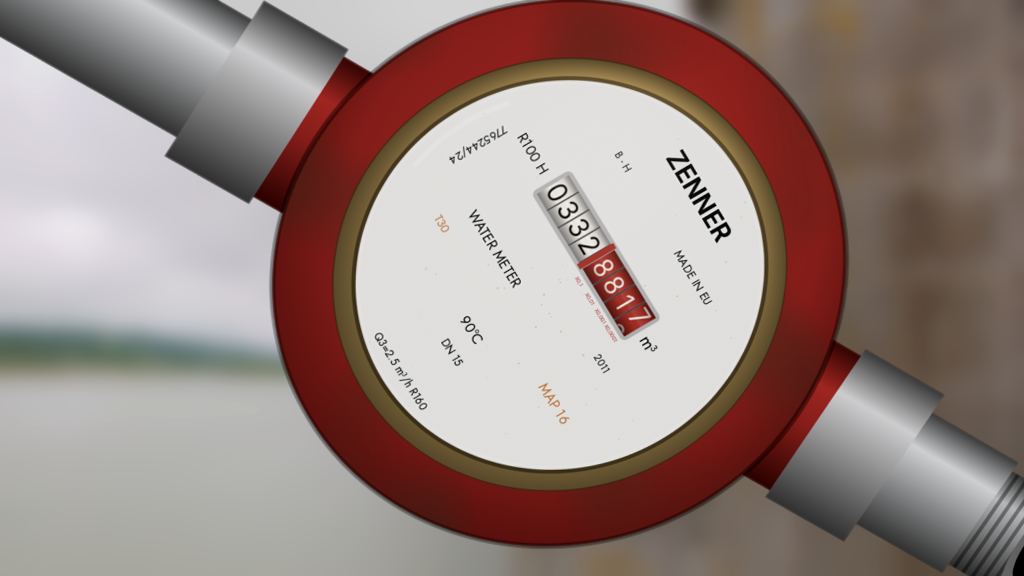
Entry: 332.8817 m³
